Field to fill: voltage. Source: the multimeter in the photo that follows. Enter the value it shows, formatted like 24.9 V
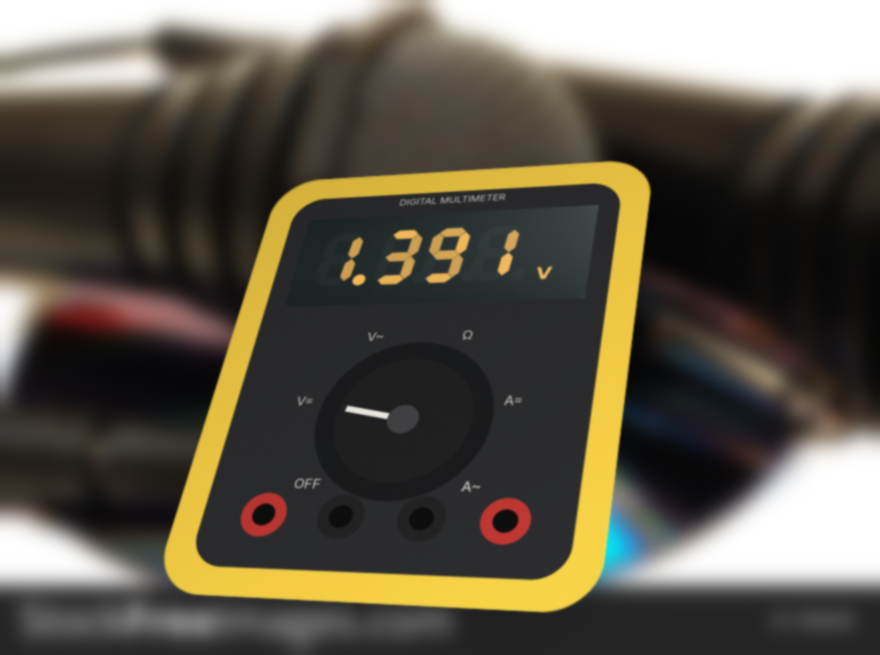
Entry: 1.391 V
